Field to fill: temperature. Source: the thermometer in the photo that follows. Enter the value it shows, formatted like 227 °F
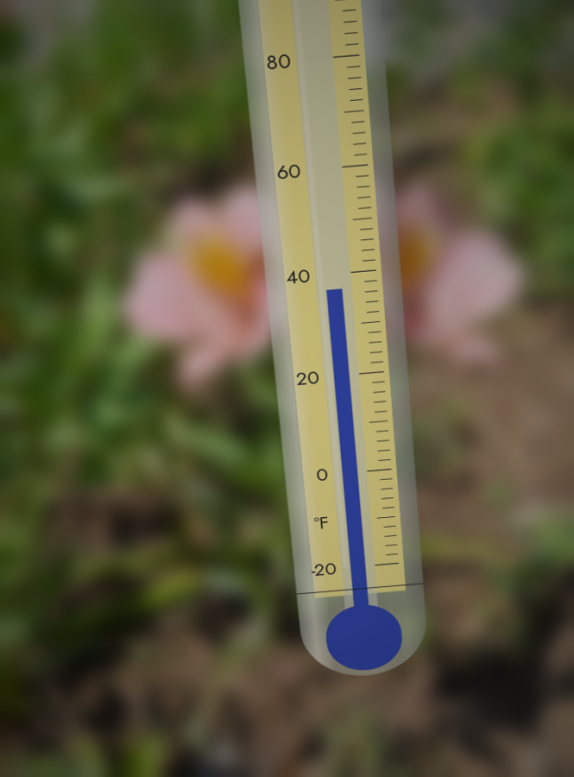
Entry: 37 °F
